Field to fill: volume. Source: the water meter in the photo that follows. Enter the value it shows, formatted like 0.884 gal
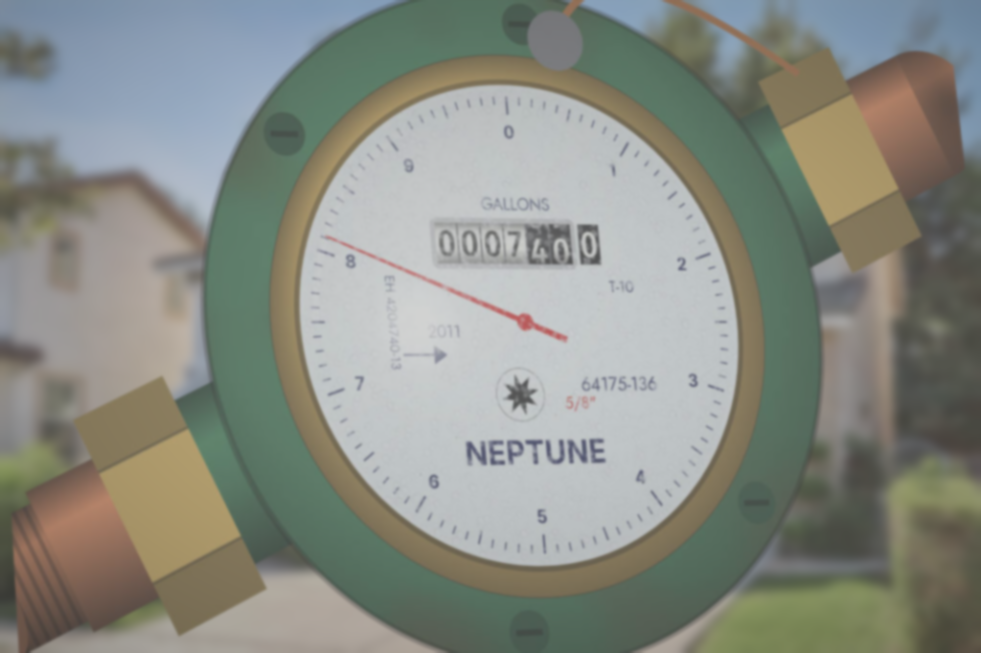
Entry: 7398.1 gal
